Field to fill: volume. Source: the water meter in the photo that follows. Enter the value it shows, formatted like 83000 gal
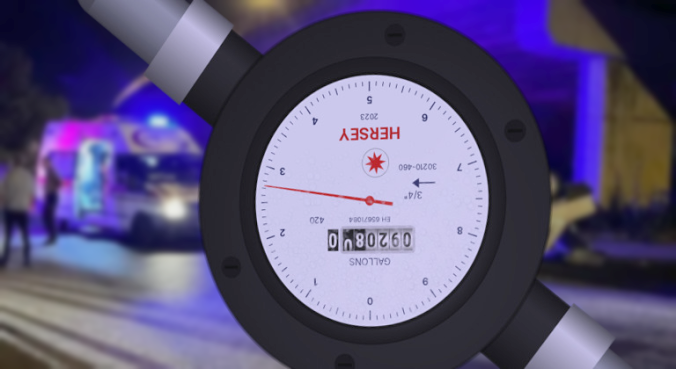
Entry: 920802.7 gal
